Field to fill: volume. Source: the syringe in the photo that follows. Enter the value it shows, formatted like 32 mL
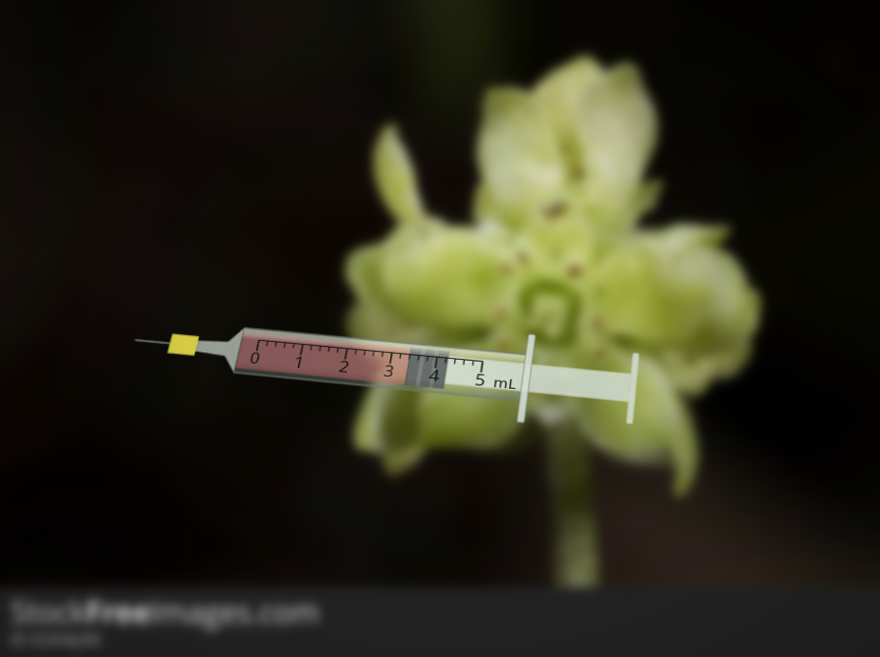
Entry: 3.4 mL
